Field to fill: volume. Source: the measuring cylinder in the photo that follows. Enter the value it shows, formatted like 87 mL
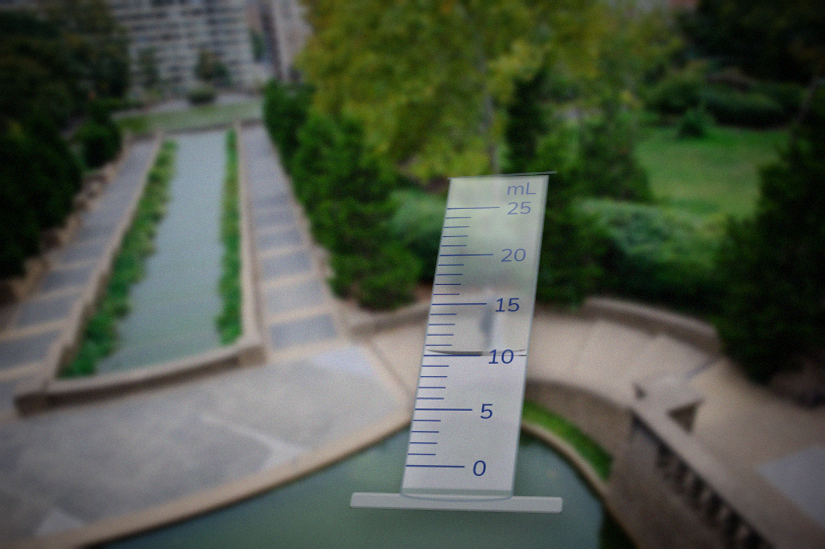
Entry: 10 mL
